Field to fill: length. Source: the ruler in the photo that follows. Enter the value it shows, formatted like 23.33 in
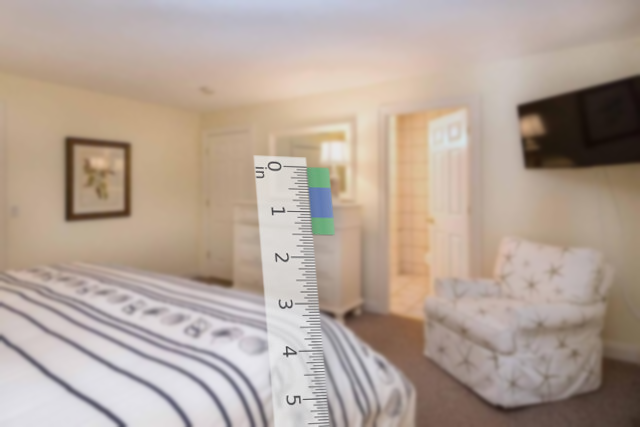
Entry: 1.5 in
